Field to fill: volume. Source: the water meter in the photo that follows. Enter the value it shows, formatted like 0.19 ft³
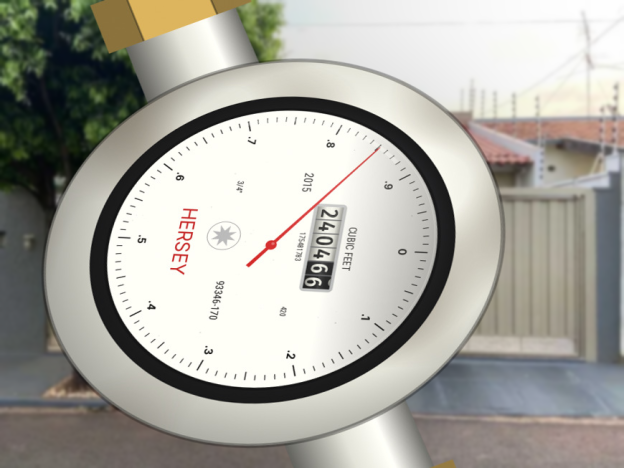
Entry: 240465.85 ft³
